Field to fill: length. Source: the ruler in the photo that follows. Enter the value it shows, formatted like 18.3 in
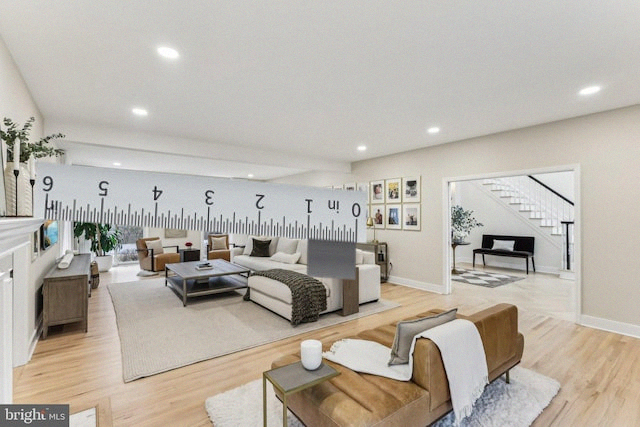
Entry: 1 in
